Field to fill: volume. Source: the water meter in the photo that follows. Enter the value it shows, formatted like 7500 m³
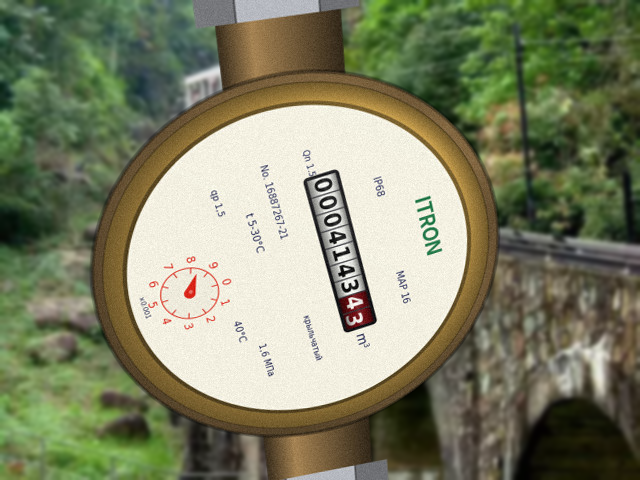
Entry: 4143.428 m³
